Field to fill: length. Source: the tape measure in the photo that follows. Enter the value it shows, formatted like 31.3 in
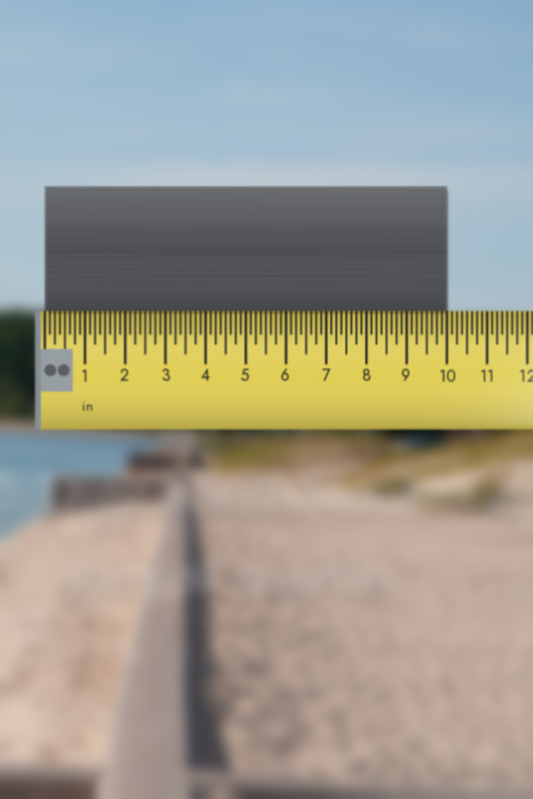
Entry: 10 in
